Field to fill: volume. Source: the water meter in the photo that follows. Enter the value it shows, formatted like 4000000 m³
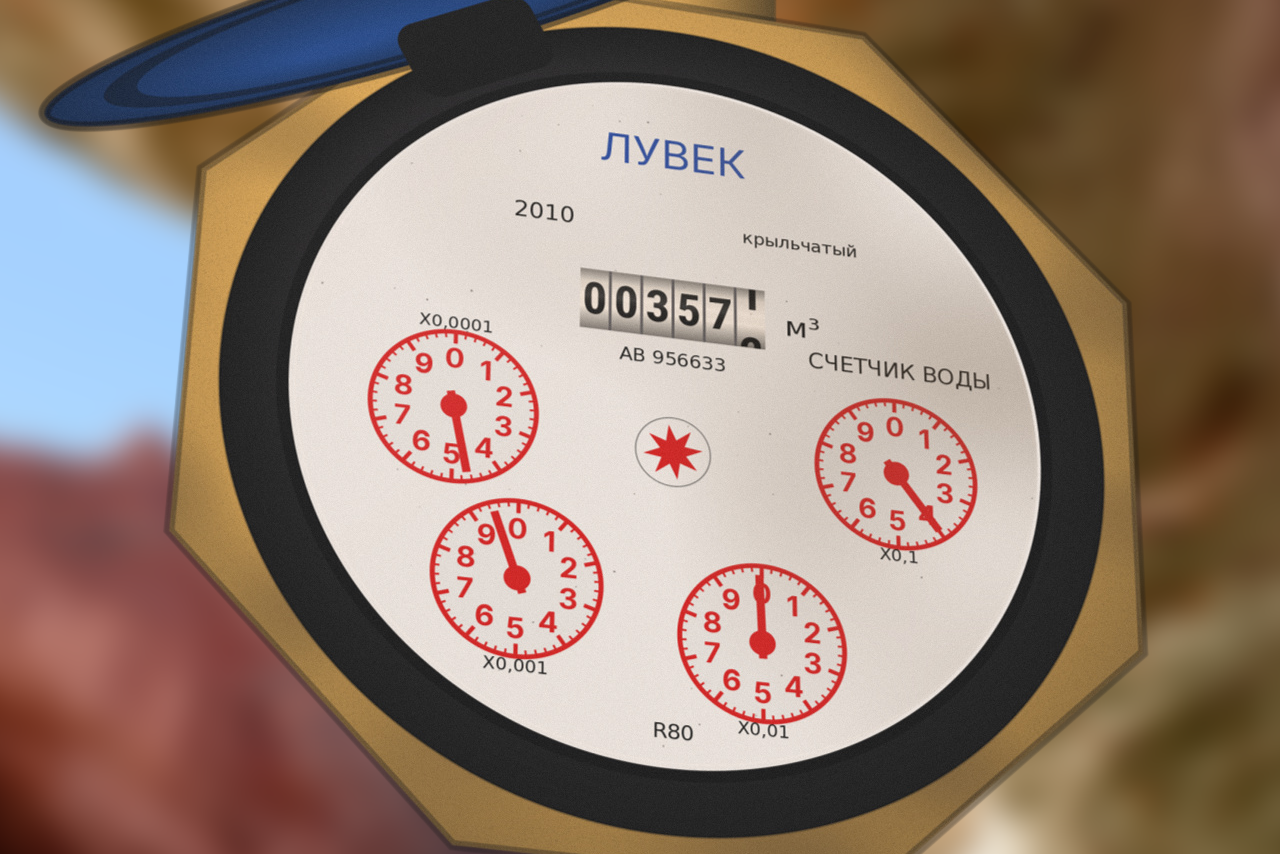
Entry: 3571.3994 m³
